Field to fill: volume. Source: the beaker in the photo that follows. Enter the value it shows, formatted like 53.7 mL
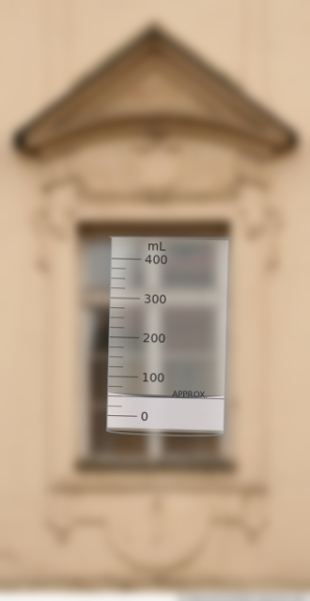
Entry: 50 mL
